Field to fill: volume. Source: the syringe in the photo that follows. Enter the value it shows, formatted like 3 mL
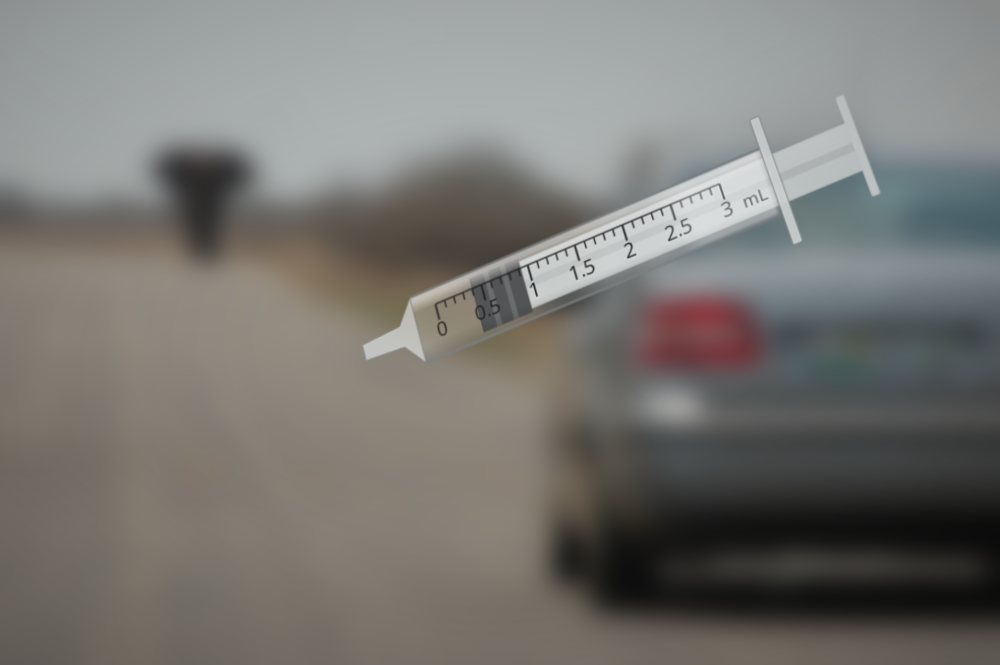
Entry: 0.4 mL
